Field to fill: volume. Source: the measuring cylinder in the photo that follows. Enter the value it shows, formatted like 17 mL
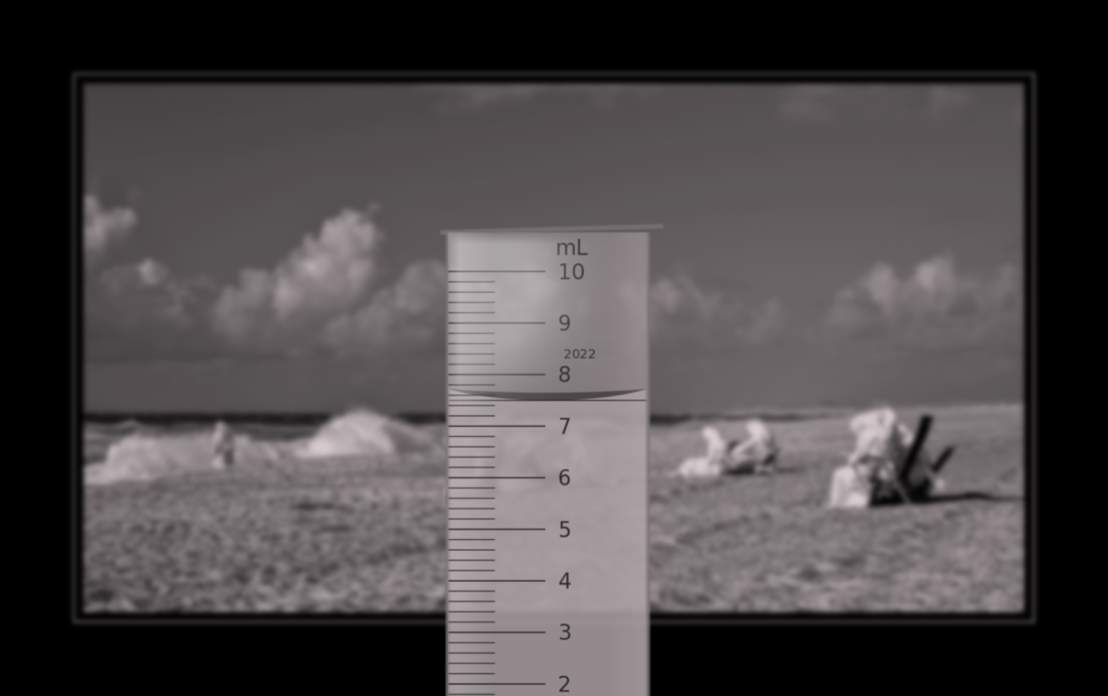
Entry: 7.5 mL
